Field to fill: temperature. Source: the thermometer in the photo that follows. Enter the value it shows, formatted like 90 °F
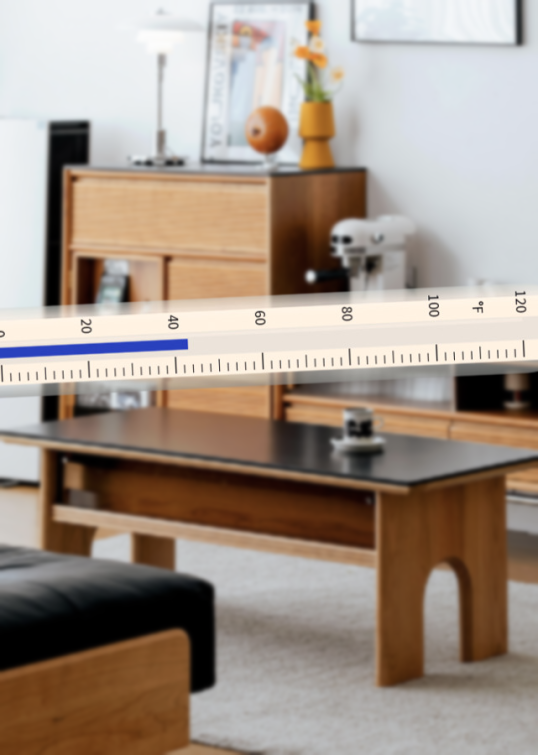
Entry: 43 °F
